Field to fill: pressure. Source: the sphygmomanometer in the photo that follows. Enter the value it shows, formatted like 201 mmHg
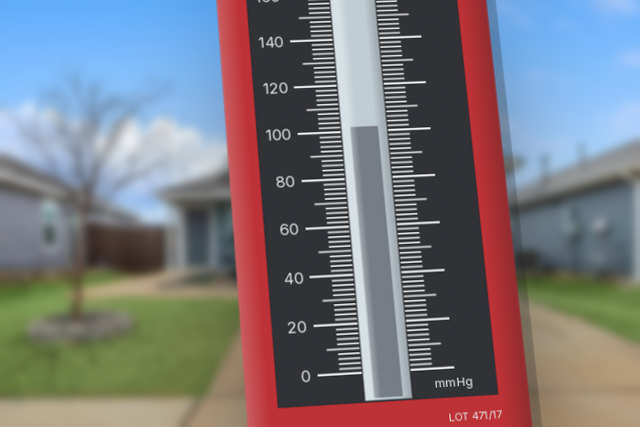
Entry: 102 mmHg
